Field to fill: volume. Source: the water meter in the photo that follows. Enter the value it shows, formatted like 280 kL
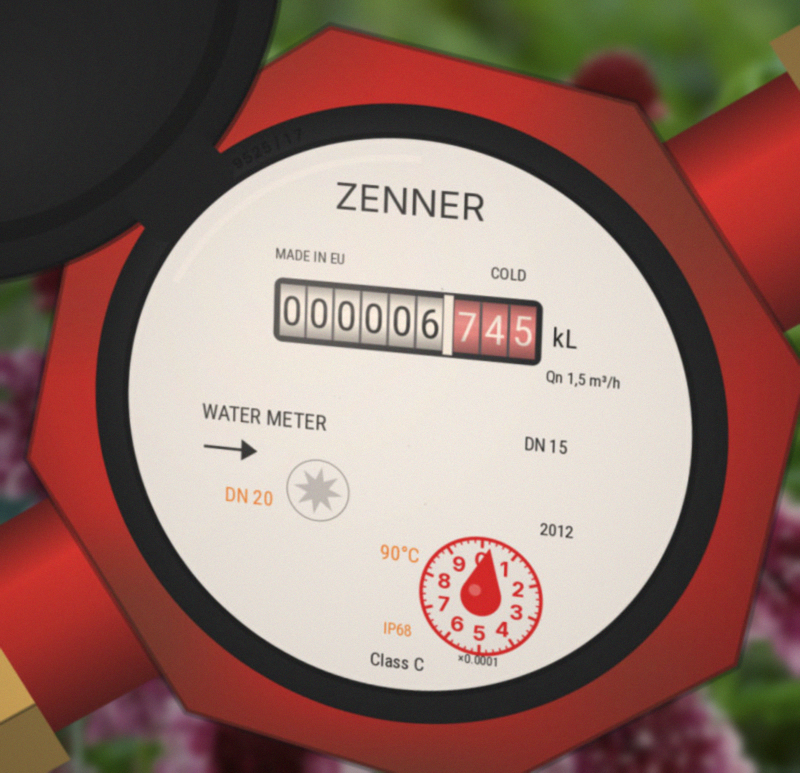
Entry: 6.7450 kL
